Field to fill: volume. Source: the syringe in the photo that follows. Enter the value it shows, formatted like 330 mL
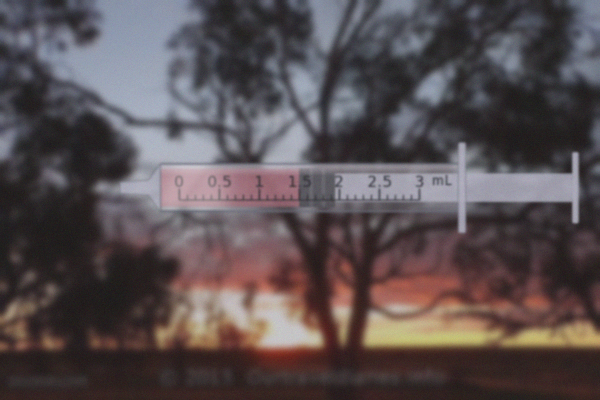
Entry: 1.5 mL
